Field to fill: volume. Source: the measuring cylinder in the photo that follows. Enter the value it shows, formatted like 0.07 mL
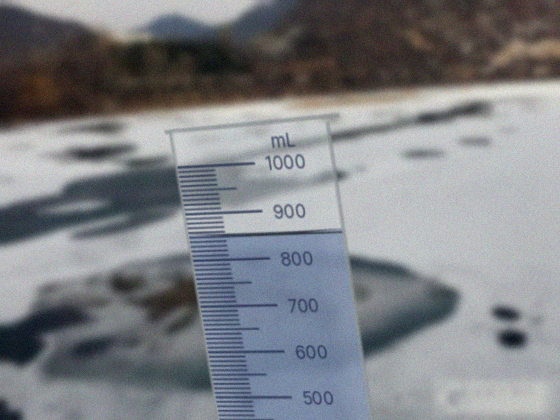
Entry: 850 mL
